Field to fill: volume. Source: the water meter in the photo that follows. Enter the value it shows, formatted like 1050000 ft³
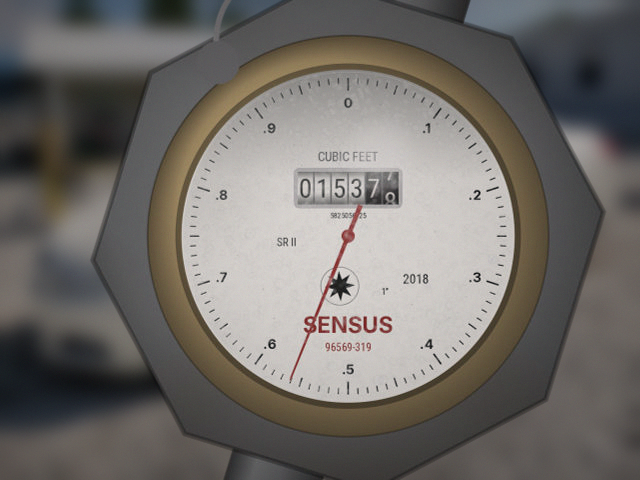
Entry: 15377.56 ft³
